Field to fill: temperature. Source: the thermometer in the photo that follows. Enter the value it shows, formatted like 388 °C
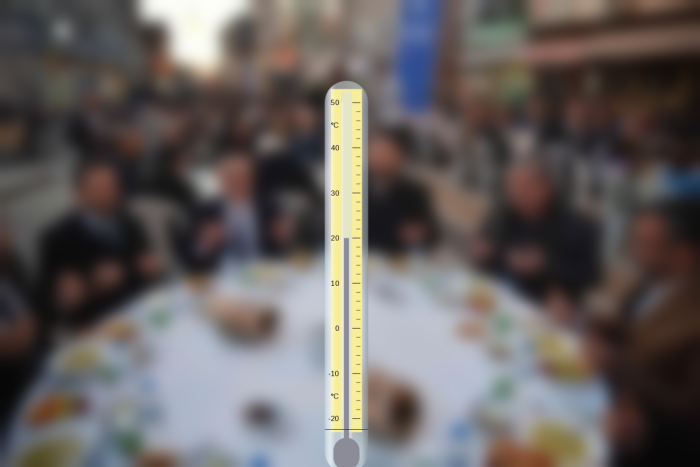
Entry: 20 °C
